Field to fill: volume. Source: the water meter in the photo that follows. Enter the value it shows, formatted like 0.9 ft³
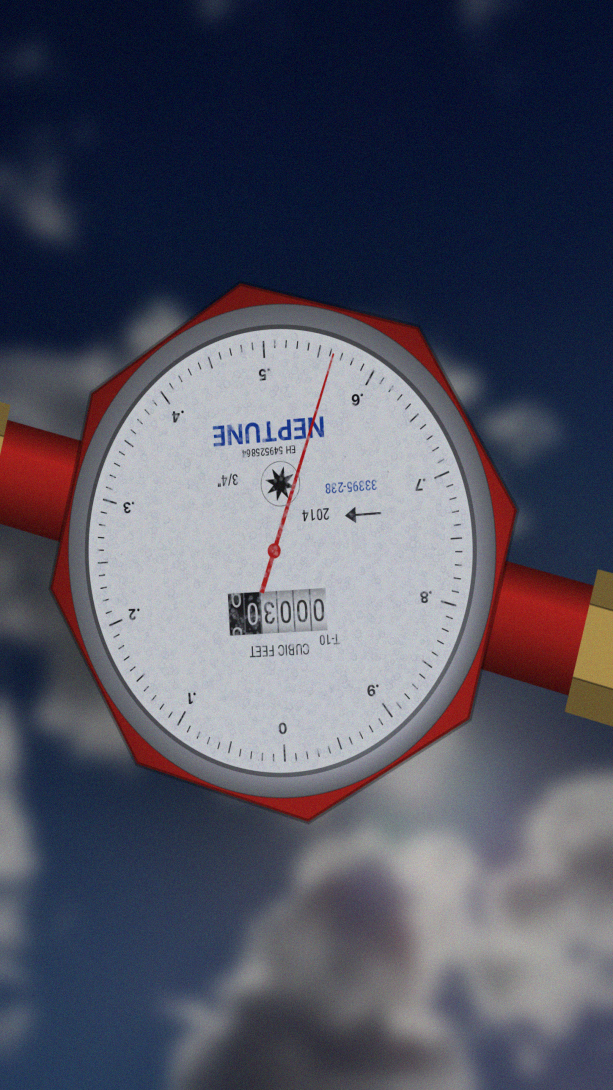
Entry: 308.56 ft³
